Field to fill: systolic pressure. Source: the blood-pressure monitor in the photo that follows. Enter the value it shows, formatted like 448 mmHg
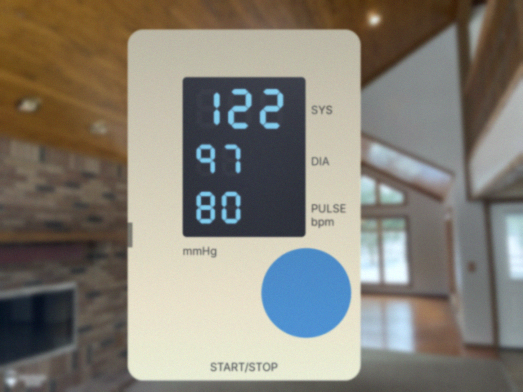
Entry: 122 mmHg
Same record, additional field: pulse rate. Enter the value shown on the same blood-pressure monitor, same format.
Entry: 80 bpm
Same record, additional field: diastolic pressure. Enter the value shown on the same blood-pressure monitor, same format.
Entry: 97 mmHg
